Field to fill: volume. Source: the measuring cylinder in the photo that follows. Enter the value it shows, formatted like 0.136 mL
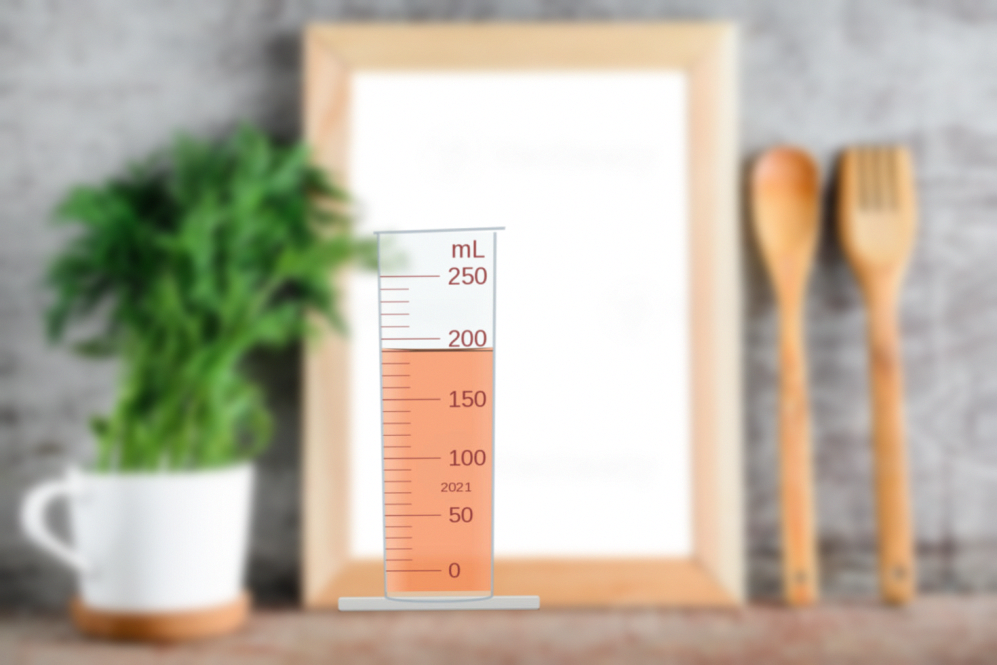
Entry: 190 mL
